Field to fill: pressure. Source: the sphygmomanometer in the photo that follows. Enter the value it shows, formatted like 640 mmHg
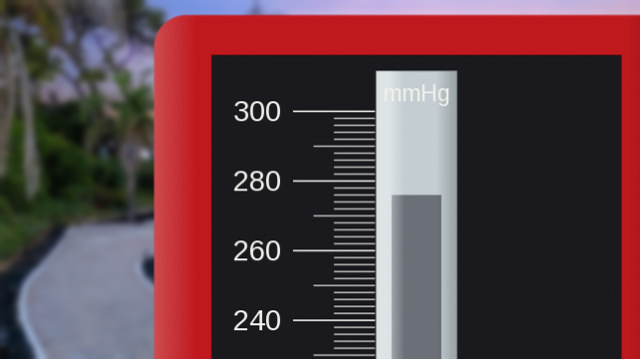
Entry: 276 mmHg
